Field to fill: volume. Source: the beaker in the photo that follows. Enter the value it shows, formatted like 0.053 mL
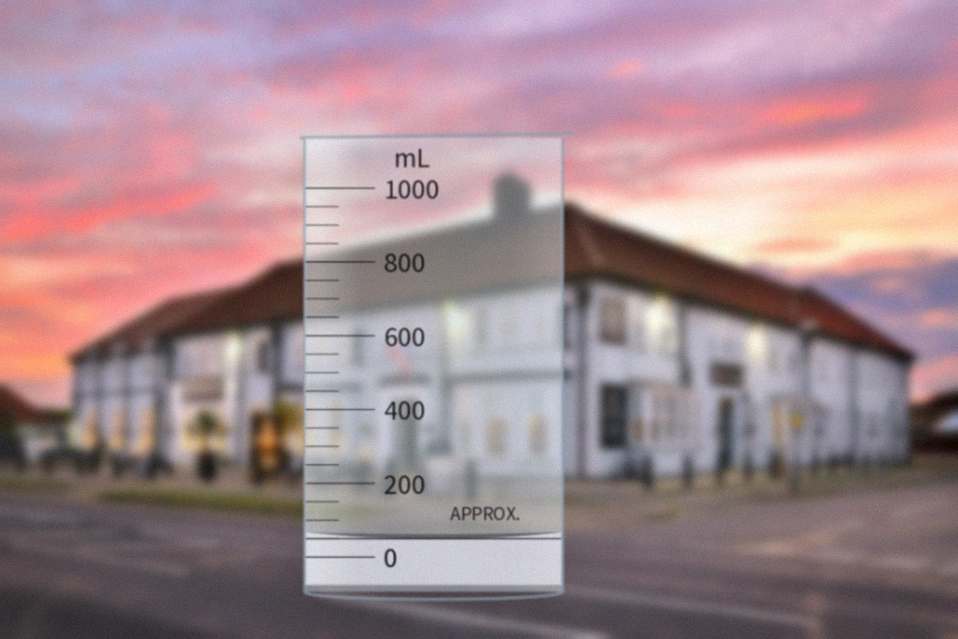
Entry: 50 mL
